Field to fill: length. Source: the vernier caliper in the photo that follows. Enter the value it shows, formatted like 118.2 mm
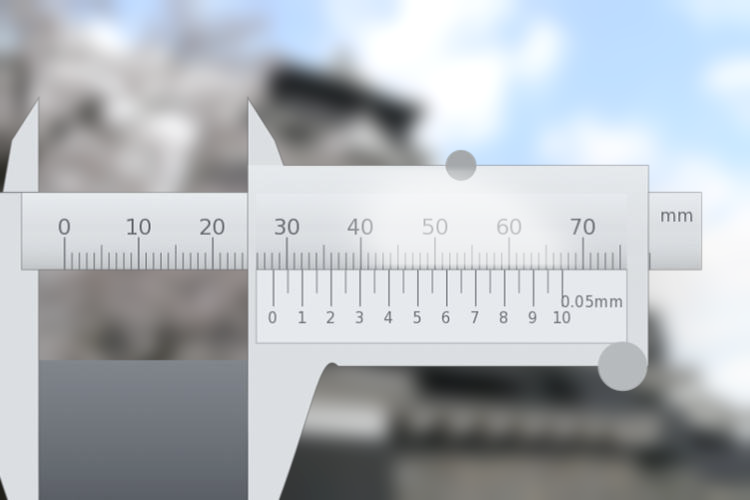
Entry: 28.2 mm
